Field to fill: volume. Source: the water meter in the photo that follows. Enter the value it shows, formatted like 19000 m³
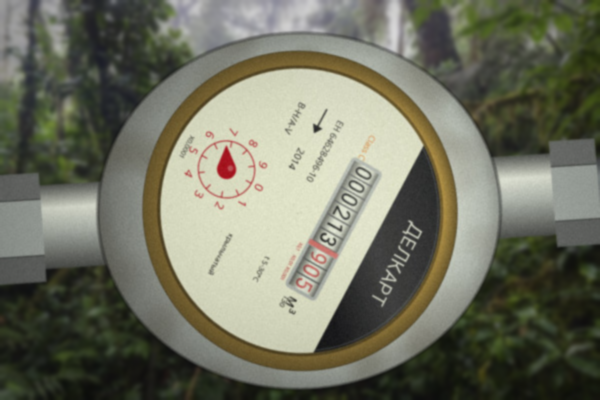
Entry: 213.9056 m³
